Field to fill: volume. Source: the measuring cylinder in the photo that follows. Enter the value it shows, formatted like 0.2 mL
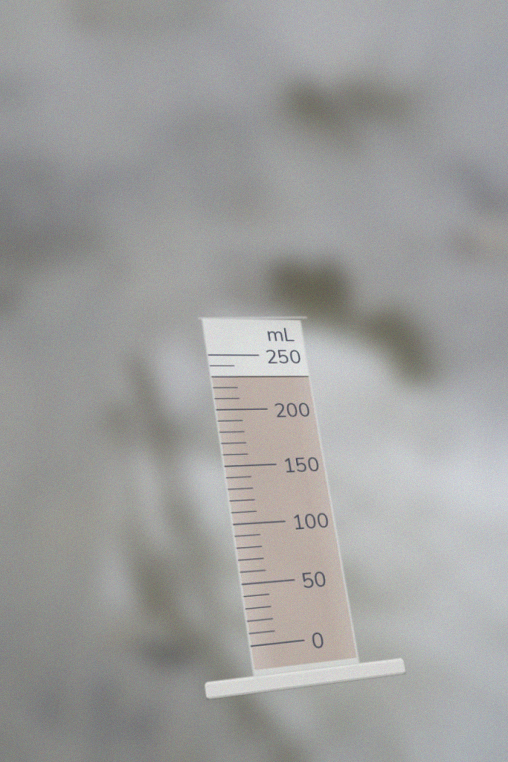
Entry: 230 mL
